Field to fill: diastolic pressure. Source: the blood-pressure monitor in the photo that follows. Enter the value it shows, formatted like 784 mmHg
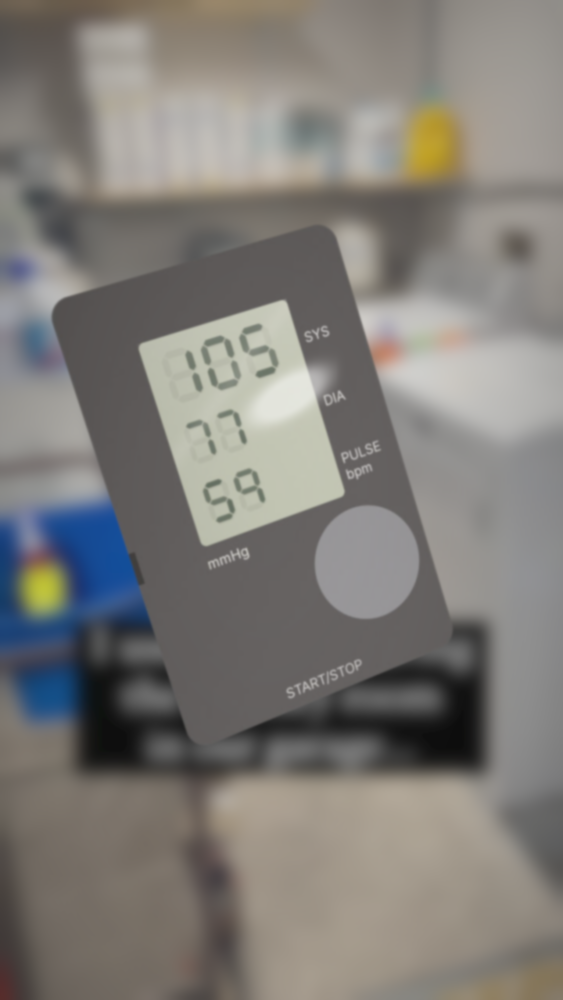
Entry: 77 mmHg
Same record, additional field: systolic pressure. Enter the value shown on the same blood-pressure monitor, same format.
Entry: 105 mmHg
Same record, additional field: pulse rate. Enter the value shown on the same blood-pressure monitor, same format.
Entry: 59 bpm
